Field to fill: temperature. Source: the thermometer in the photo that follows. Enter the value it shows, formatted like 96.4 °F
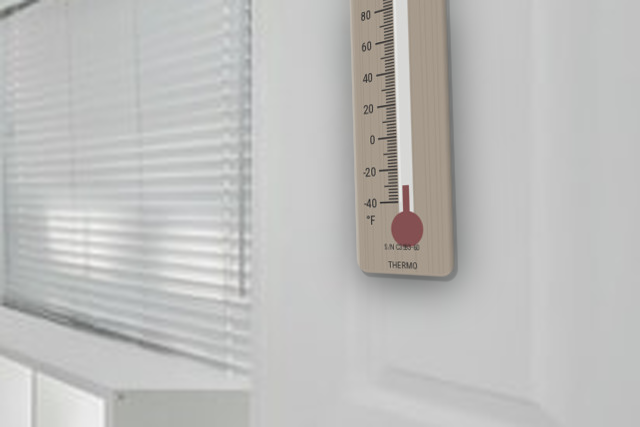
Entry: -30 °F
